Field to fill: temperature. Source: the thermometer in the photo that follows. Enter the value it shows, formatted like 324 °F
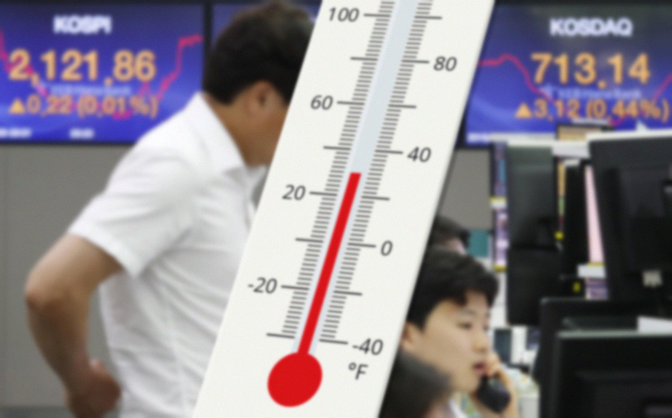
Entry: 30 °F
